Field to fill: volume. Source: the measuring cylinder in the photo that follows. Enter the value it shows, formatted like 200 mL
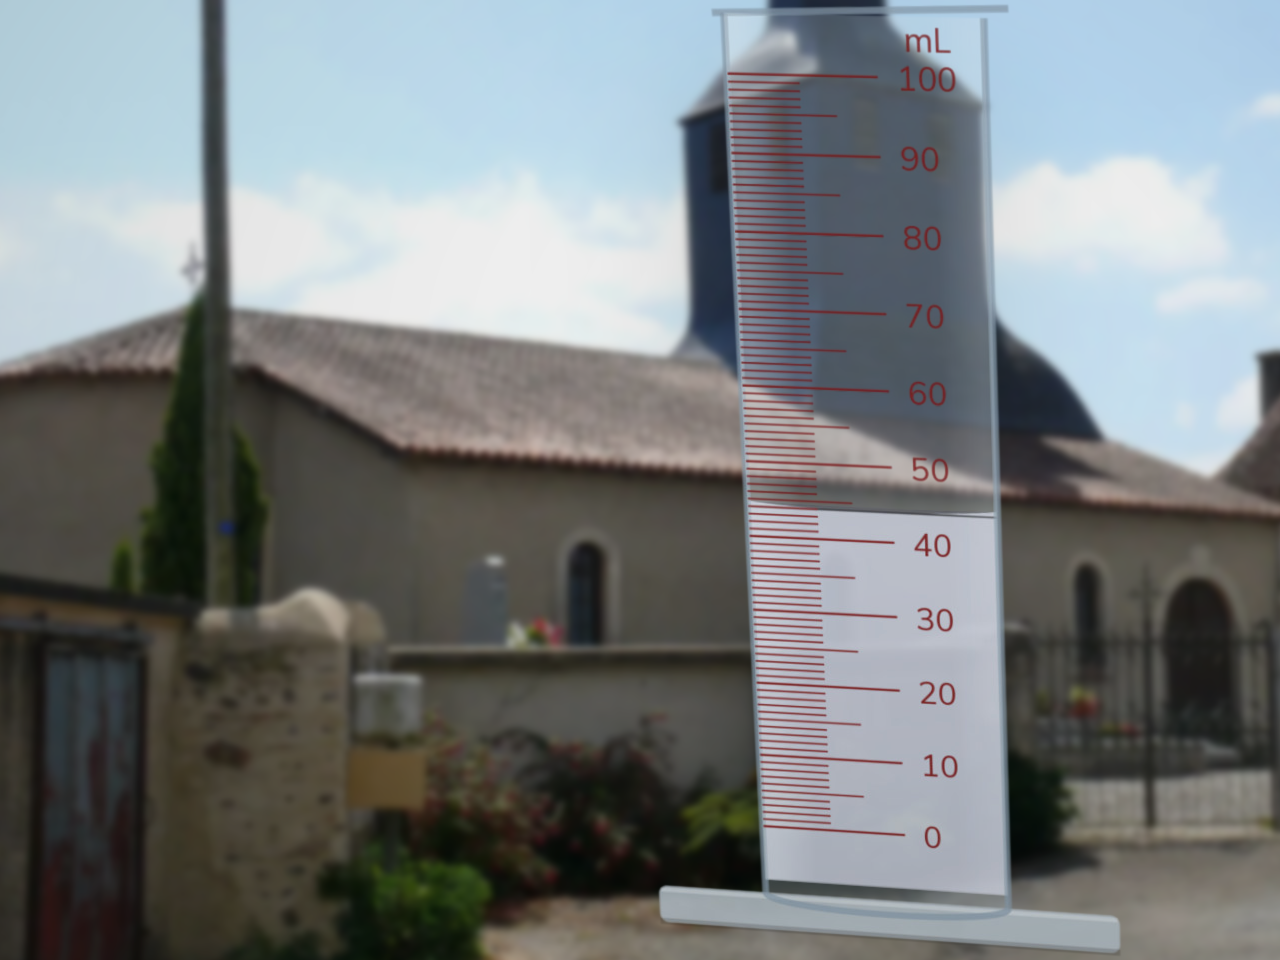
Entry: 44 mL
